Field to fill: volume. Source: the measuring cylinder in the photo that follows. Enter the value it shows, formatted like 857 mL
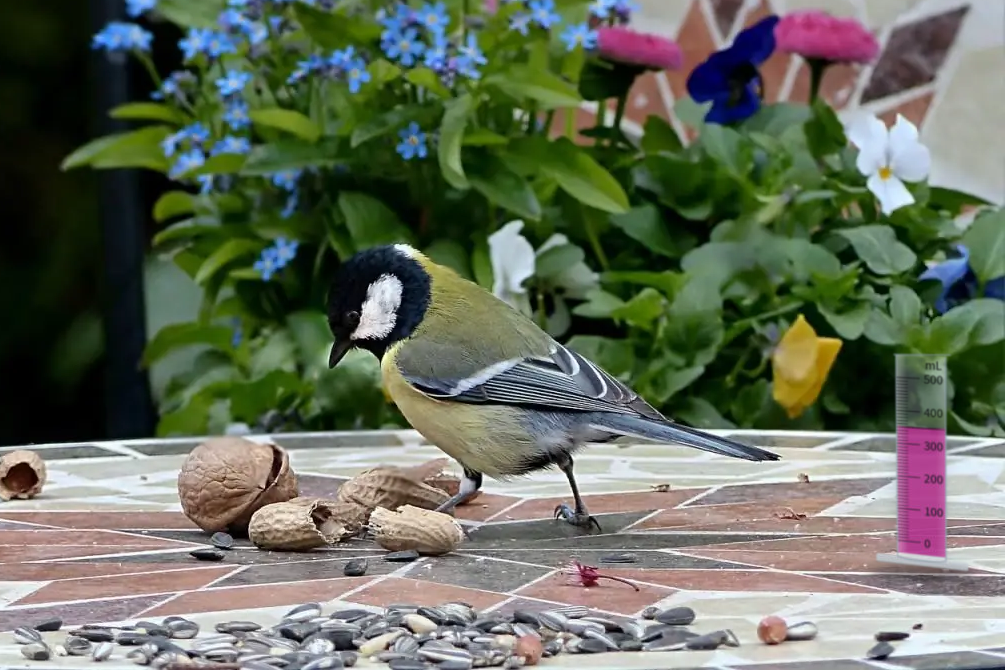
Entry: 350 mL
